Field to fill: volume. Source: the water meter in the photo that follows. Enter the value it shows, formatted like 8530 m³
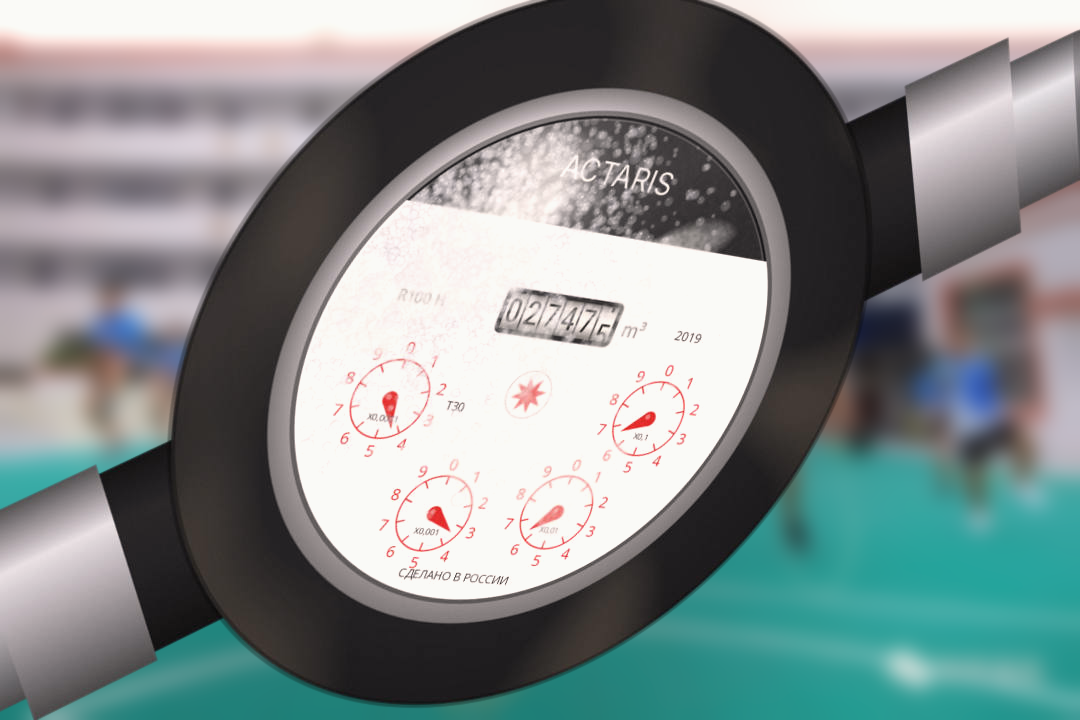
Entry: 27474.6634 m³
